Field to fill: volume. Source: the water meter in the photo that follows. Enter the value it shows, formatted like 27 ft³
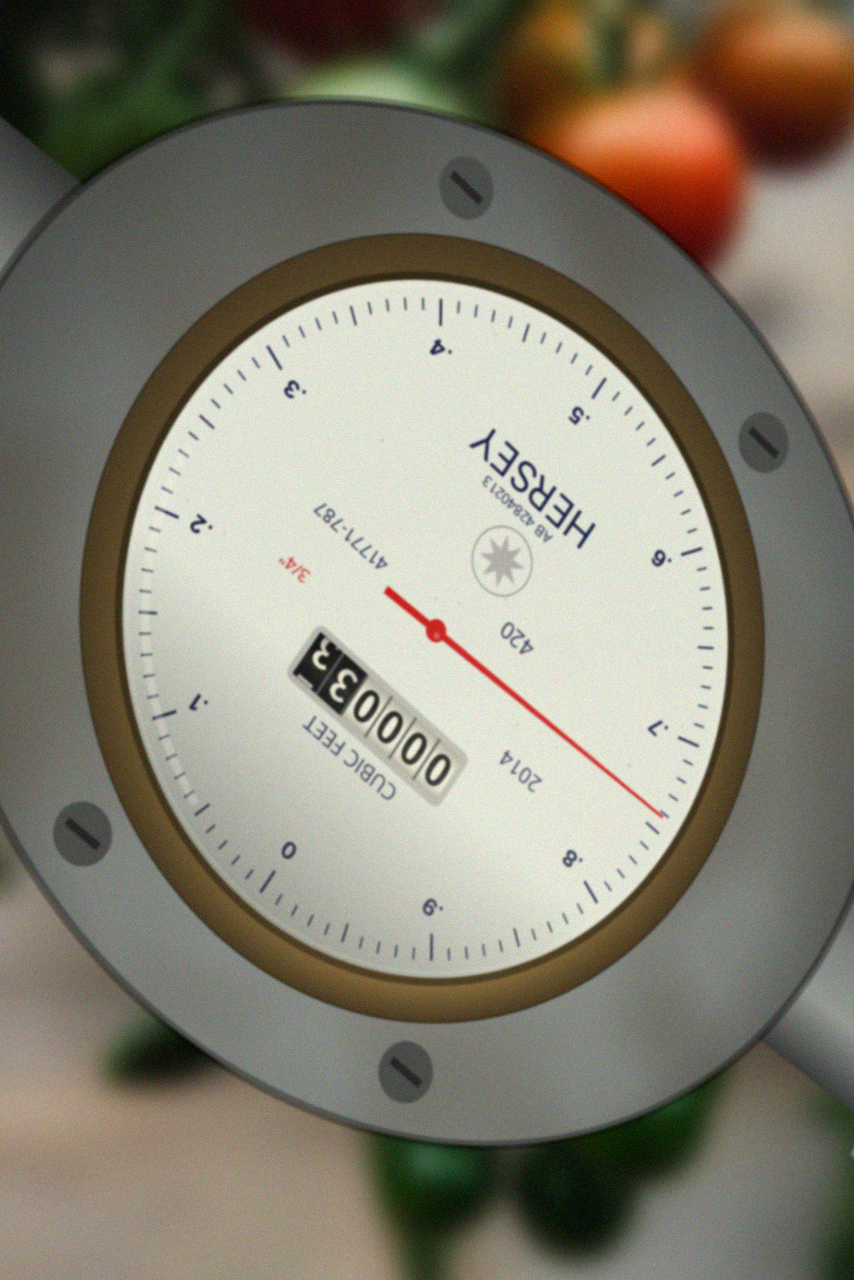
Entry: 32.74 ft³
